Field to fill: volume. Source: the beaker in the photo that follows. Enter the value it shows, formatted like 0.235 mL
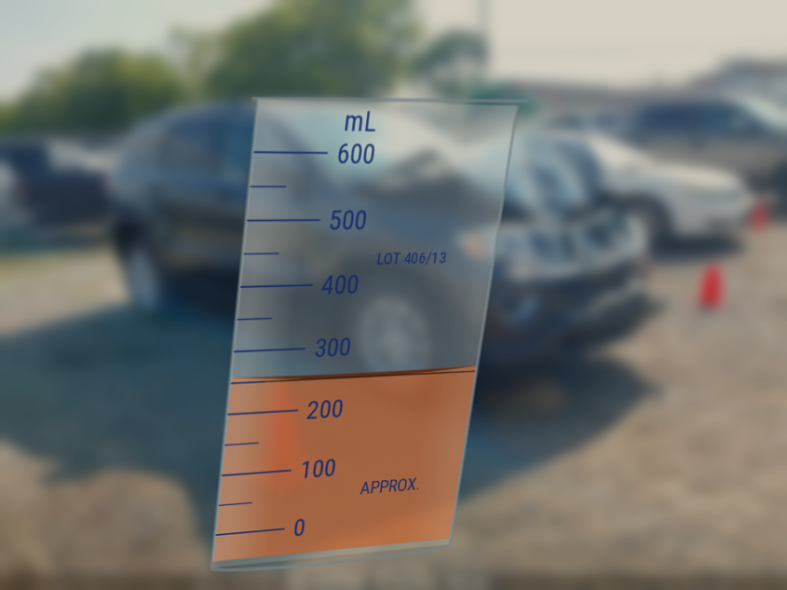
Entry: 250 mL
